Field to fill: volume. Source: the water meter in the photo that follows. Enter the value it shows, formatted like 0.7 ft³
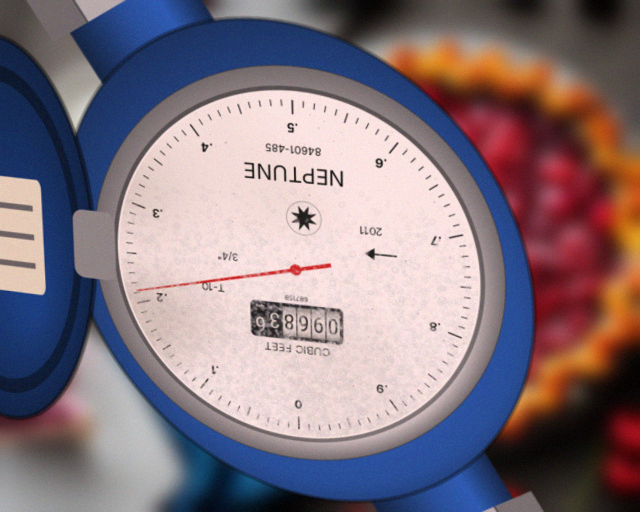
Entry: 96836.21 ft³
